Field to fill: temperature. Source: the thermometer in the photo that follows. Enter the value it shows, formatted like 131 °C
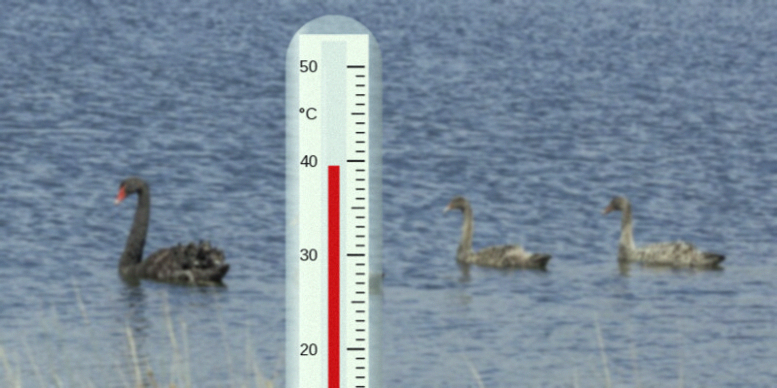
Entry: 39.5 °C
